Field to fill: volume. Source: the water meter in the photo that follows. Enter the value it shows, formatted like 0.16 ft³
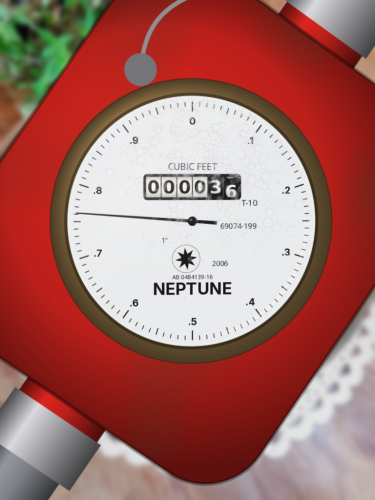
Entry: 35.76 ft³
